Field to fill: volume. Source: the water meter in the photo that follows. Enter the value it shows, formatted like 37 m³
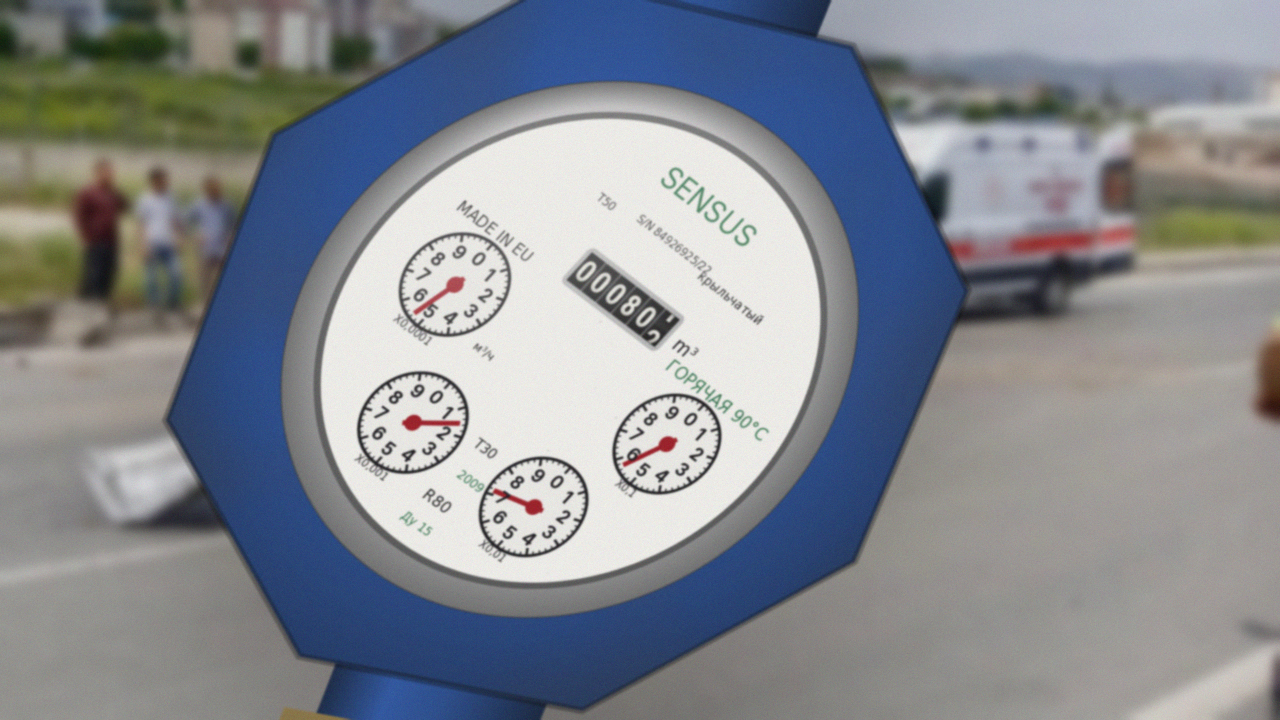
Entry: 801.5715 m³
